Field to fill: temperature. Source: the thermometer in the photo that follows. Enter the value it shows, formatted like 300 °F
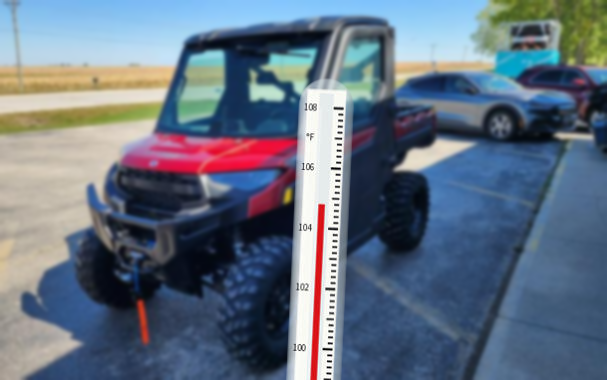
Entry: 104.8 °F
